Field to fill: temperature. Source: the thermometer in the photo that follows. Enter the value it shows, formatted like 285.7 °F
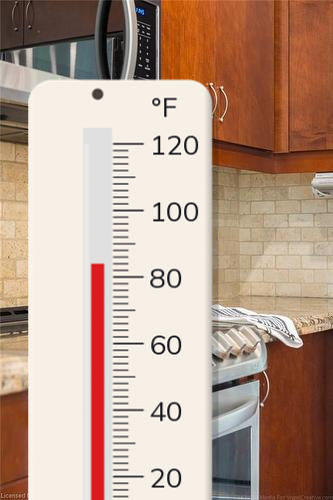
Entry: 84 °F
